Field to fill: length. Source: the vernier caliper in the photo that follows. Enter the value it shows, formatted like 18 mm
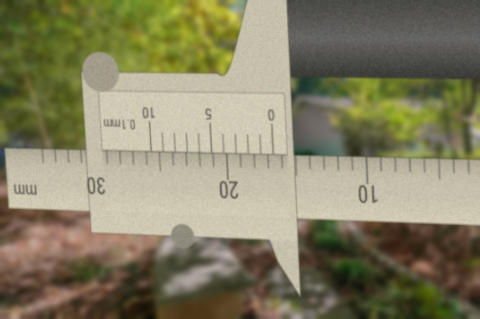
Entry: 16.6 mm
